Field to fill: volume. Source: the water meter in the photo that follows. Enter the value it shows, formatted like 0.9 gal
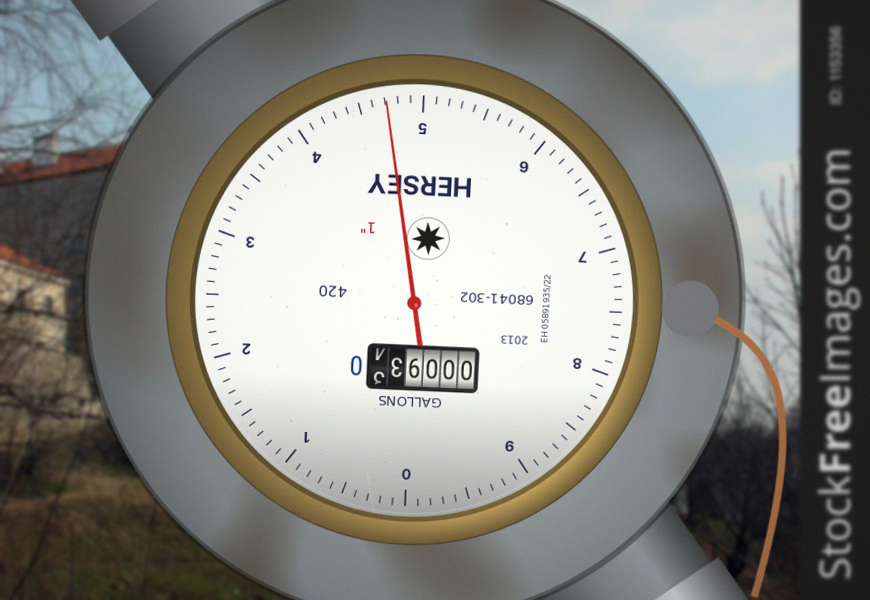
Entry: 9334.7 gal
